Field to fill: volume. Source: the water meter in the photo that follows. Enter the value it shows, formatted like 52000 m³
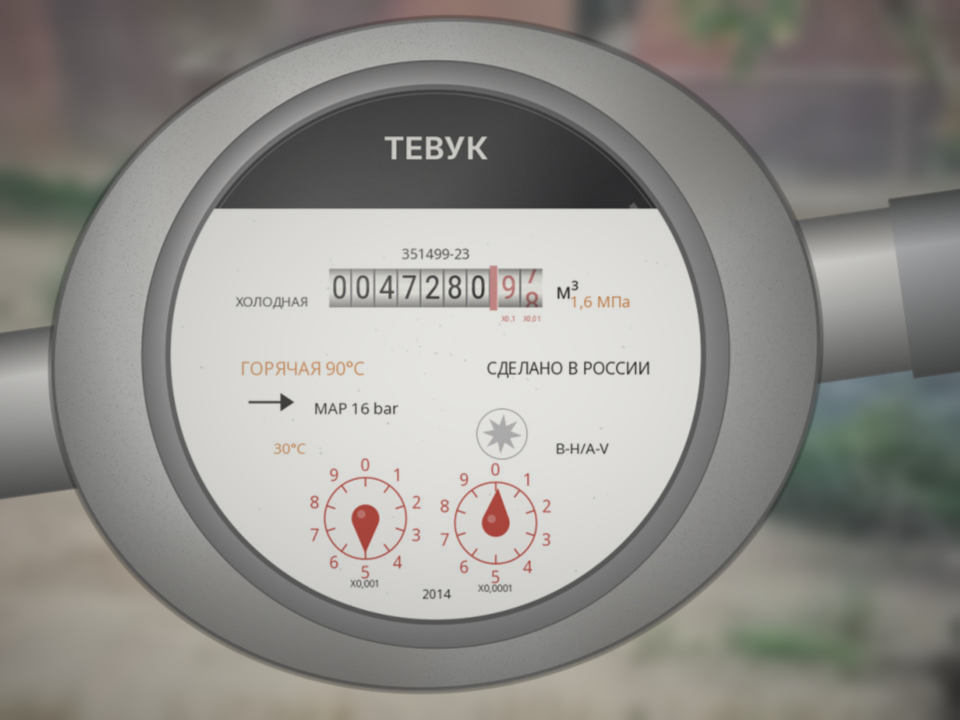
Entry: 47280.9750 m³
